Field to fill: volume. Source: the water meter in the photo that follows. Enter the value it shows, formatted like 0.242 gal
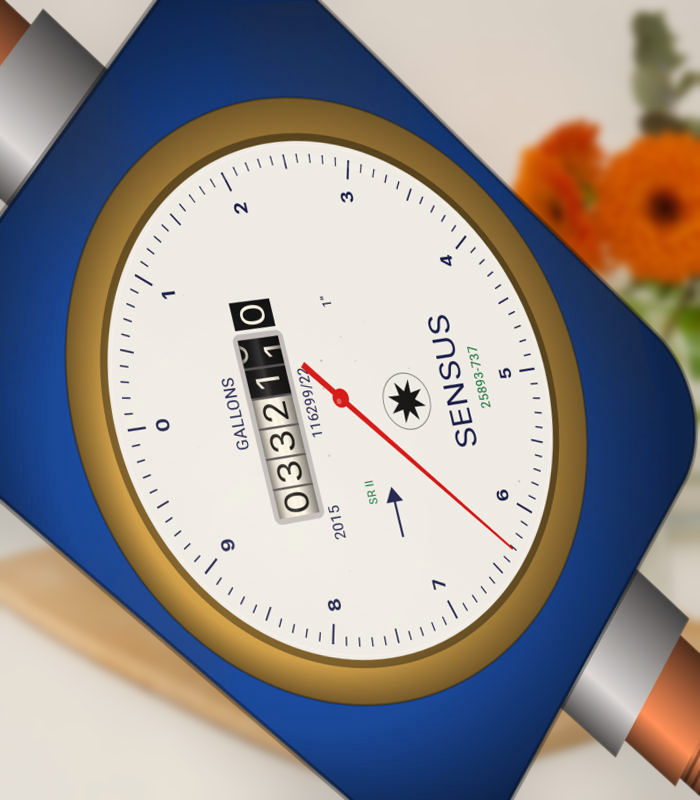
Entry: 332106.3 gal
